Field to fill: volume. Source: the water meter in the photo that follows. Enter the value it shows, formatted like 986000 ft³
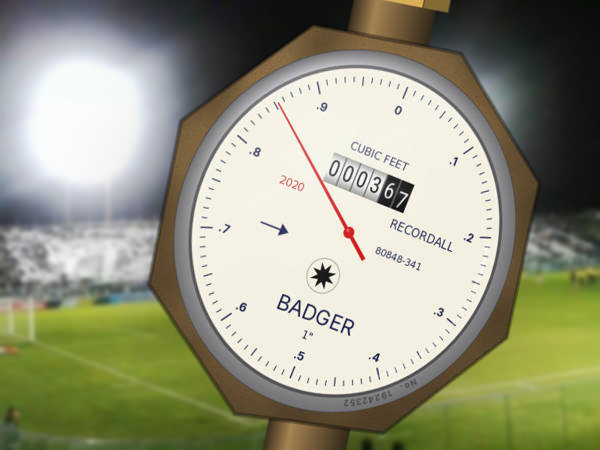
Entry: 366.85 ft³
